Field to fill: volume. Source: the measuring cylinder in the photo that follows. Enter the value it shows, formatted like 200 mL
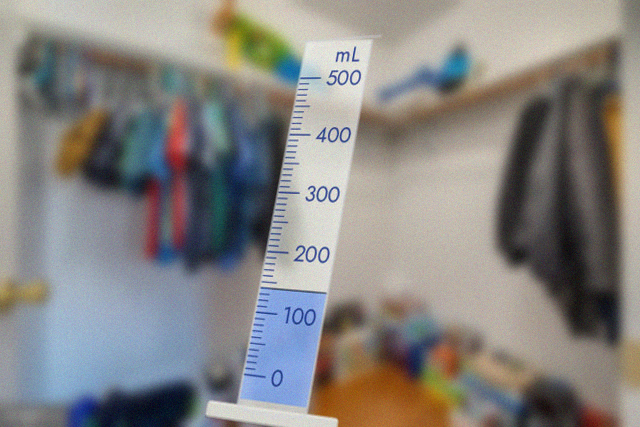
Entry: 140 mL
